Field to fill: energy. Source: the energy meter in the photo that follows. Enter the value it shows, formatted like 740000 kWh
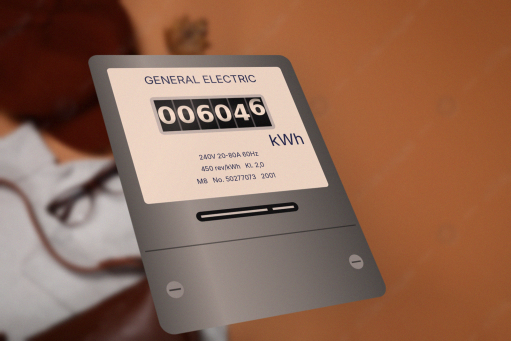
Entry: 6046 kWh
